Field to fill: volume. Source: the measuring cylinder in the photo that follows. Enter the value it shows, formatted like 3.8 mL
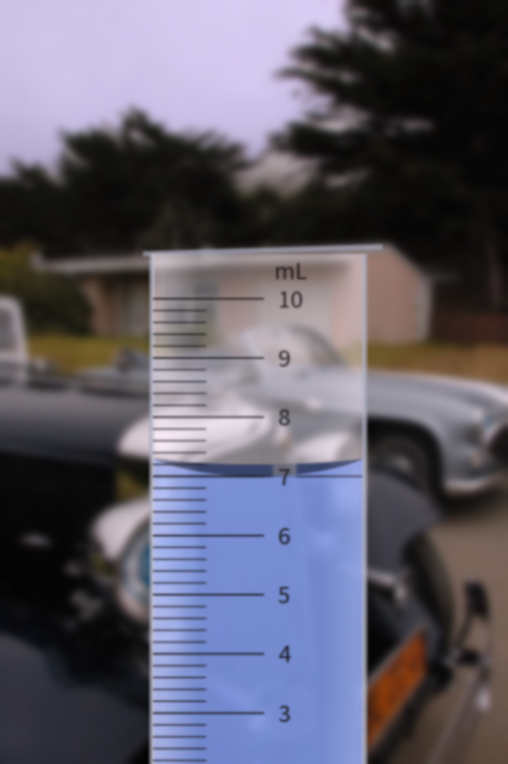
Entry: 7 mL
